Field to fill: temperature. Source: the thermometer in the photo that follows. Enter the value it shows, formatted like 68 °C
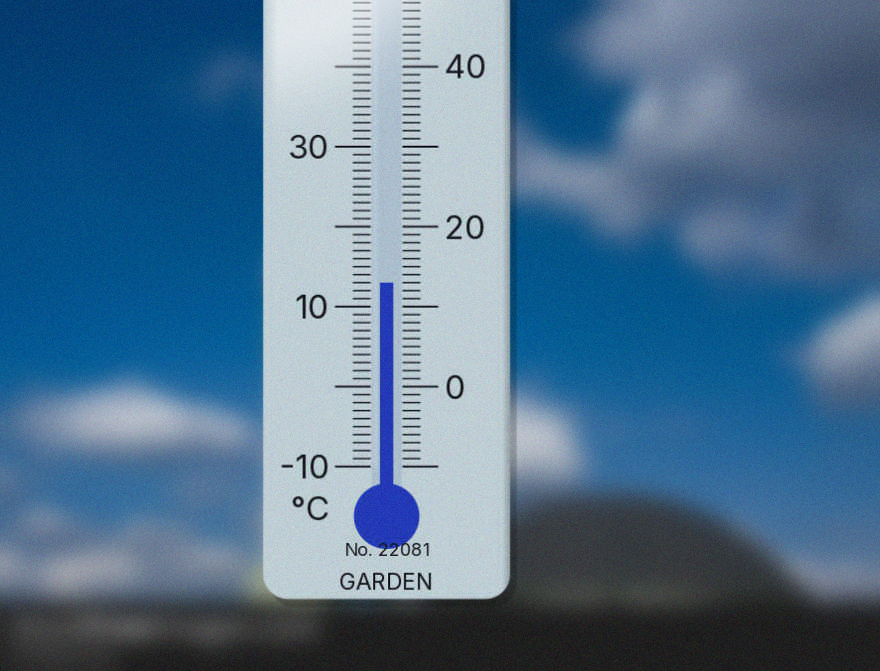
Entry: 13 °C
